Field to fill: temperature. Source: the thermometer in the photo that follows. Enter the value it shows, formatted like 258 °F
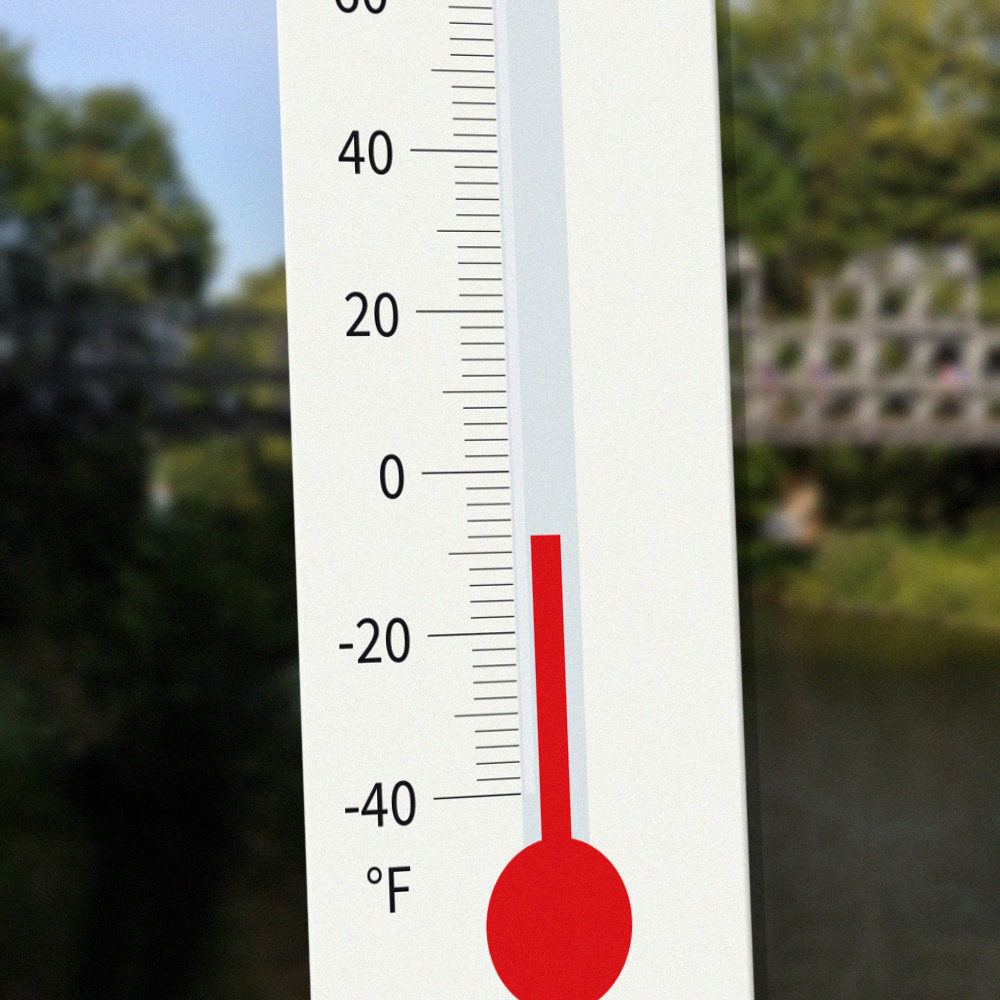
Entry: -8 °F
